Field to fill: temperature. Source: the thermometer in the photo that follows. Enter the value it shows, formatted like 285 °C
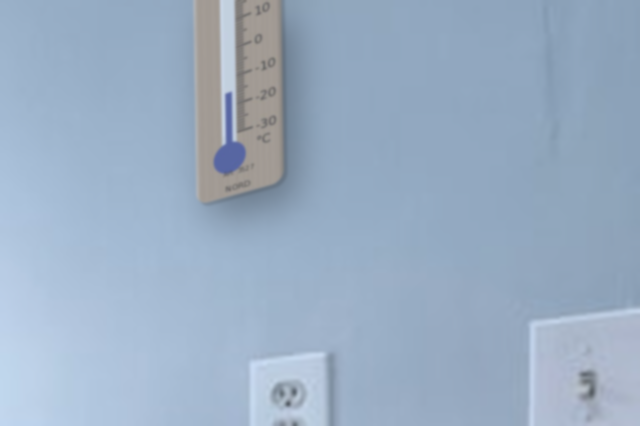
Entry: -15 °C
